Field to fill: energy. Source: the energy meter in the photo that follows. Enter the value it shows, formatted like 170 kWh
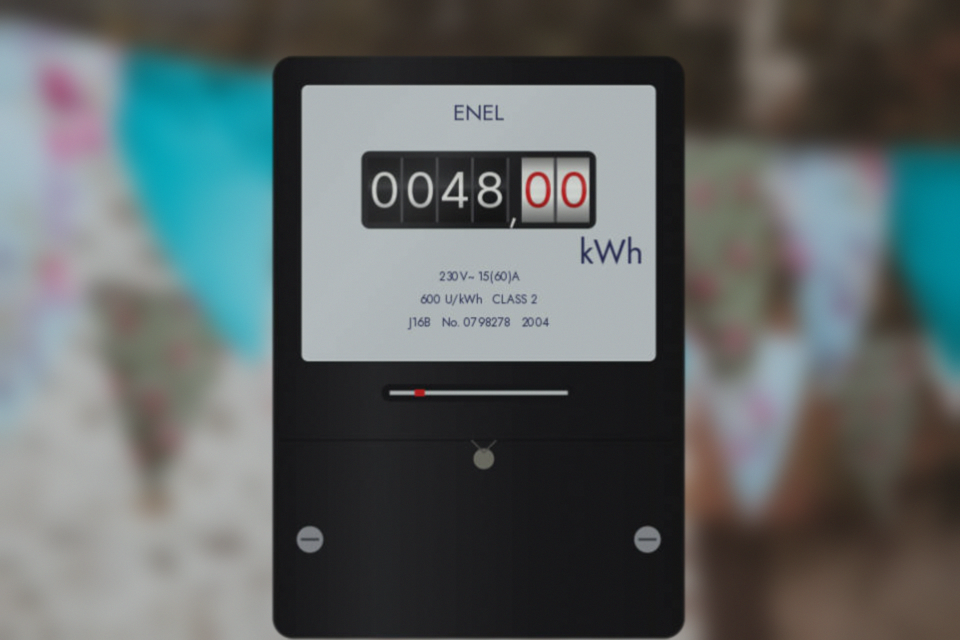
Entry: 48.00 kWh
